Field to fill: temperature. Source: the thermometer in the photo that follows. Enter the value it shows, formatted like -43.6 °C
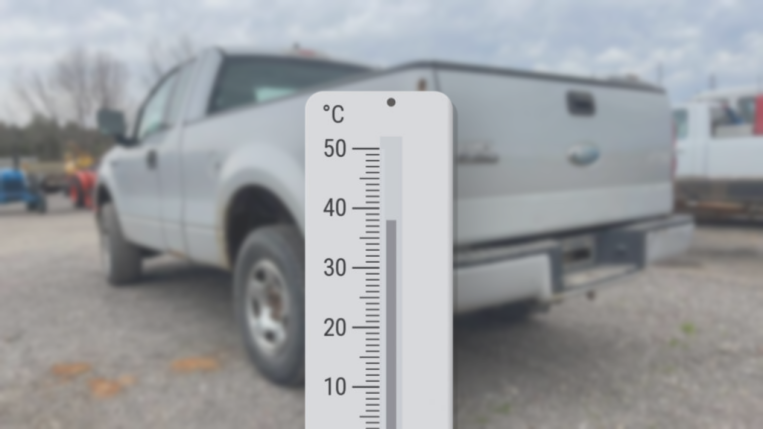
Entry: 38 °C
